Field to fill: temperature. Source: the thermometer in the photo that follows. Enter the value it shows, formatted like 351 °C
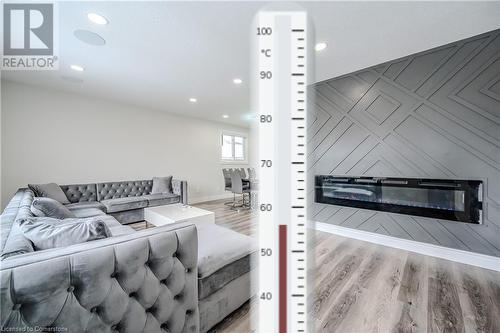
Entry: 56 °C
